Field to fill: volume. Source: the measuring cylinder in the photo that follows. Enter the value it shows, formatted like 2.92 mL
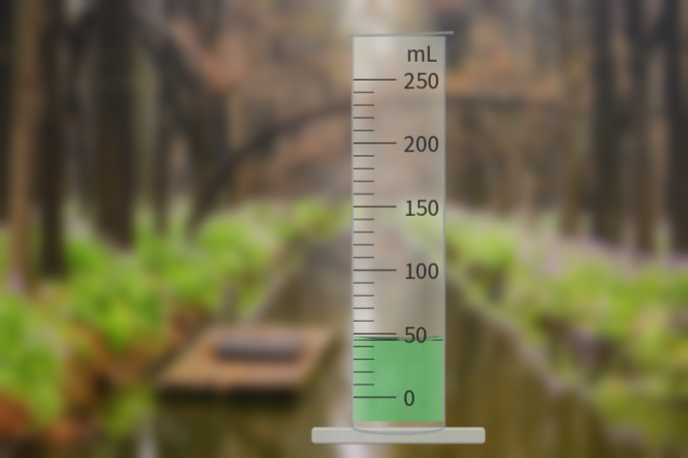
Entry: 45 mL
